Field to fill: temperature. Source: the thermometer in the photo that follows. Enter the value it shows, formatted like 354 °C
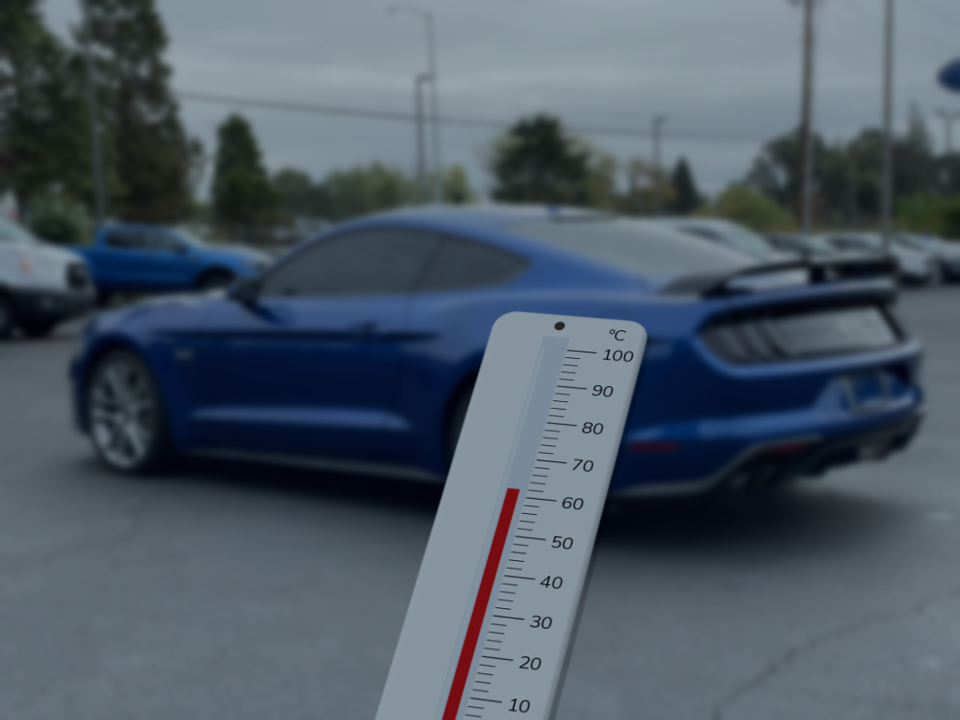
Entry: 62 °C
